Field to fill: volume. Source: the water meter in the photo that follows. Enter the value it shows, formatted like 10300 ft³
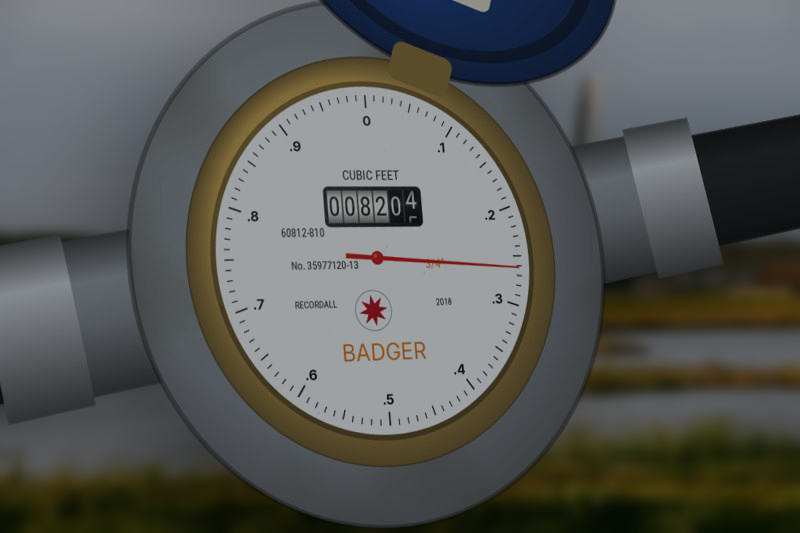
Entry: 8204.26 ft³
